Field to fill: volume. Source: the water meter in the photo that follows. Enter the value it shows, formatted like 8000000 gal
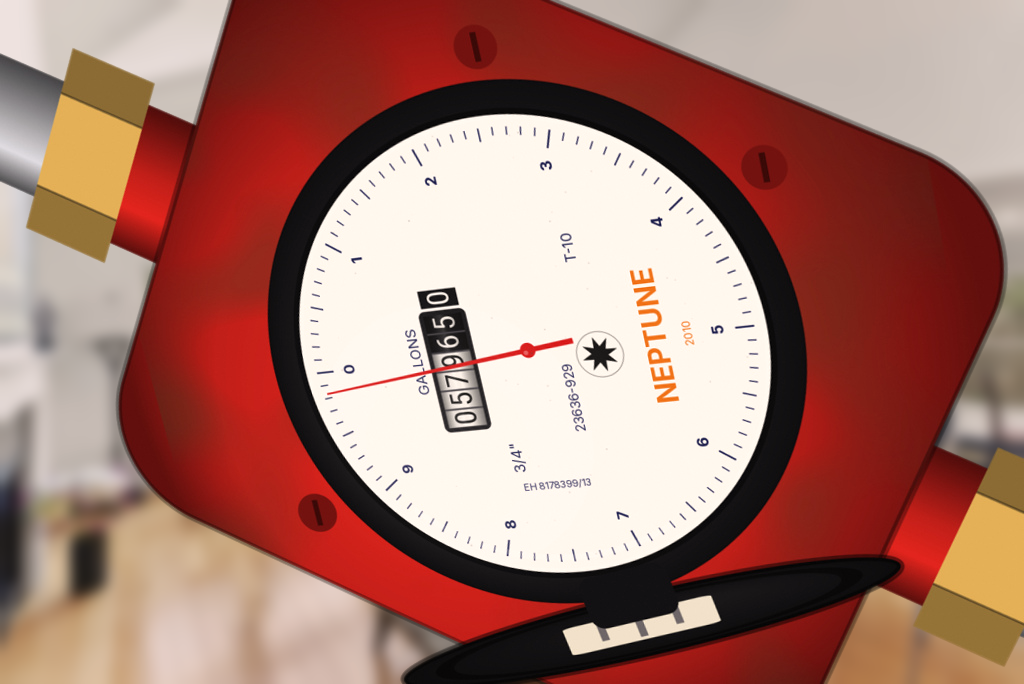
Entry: 579649.8 gal
